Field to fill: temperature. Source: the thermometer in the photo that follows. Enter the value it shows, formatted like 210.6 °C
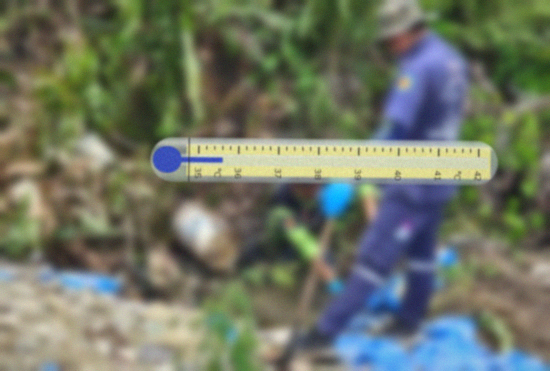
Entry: 35.6 °C
